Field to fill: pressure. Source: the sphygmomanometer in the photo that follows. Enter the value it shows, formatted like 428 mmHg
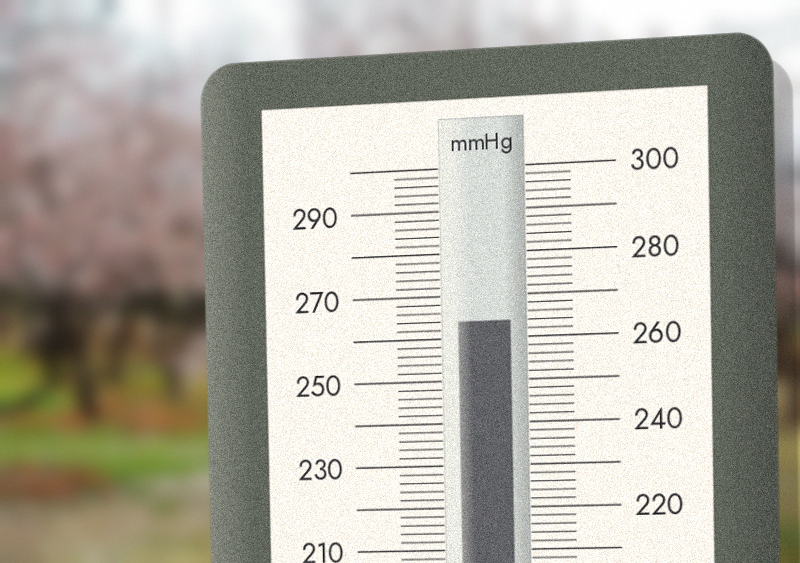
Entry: 264 mmHg
